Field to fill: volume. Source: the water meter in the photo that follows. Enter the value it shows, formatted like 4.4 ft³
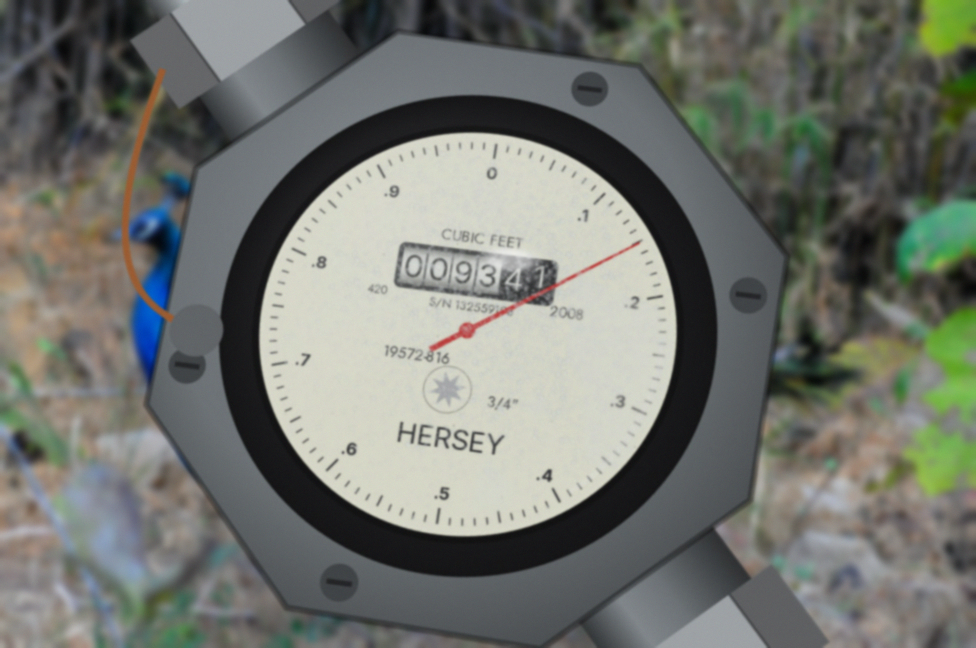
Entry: 9341.15 ft³
